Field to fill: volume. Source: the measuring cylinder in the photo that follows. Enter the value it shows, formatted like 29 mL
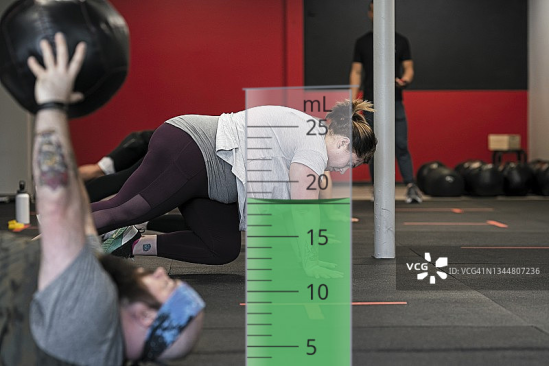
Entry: 18 mL
